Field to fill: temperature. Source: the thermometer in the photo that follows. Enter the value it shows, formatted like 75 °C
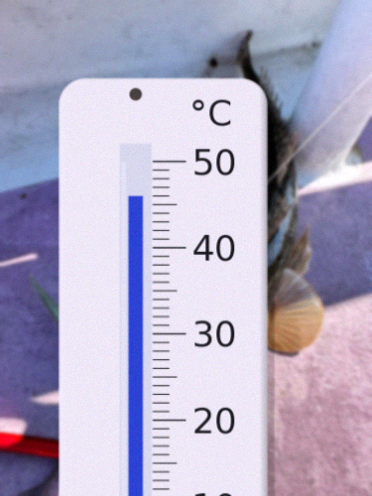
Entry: 46 °C
